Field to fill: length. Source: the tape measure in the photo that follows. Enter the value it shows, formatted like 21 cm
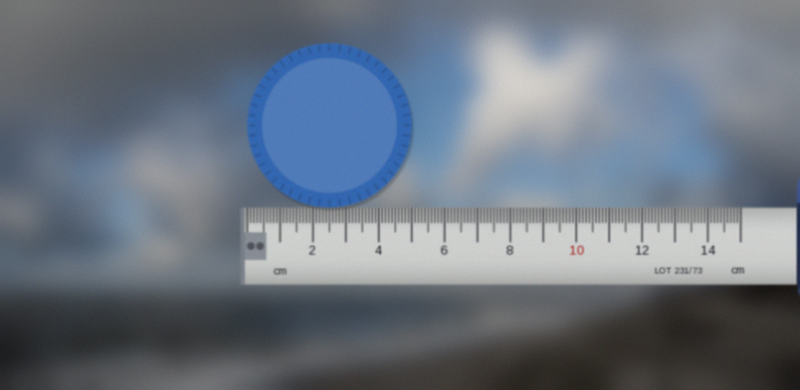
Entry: 5 cm
